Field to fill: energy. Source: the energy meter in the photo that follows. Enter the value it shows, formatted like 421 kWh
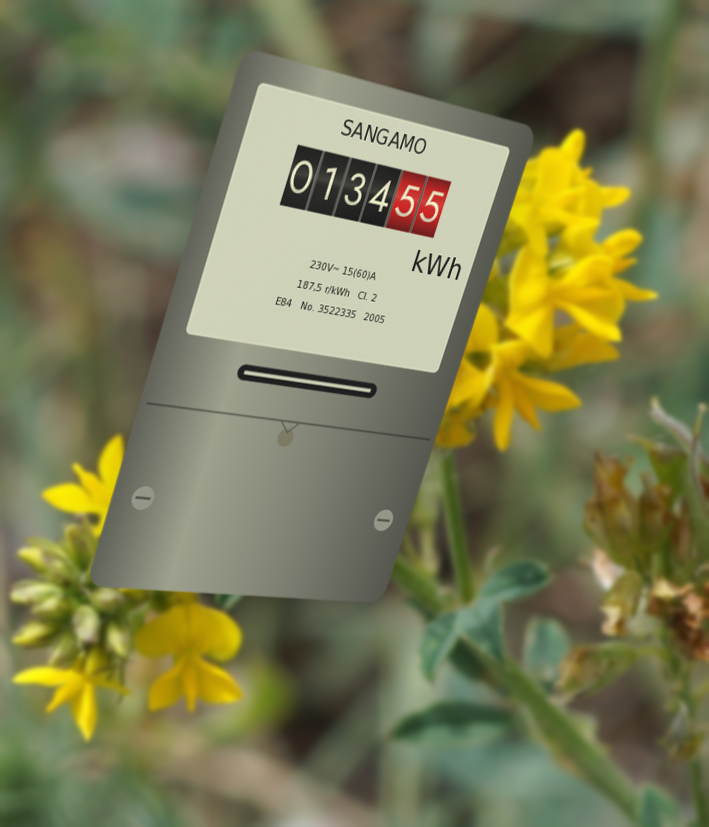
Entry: 134.55 kWh
